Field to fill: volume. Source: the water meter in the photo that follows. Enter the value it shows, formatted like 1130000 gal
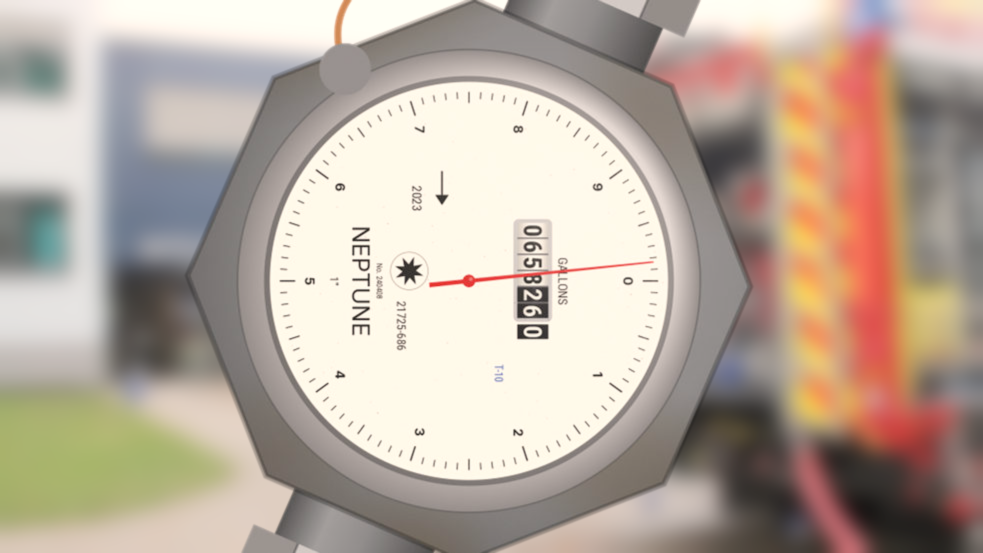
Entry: 658259.8 gal
